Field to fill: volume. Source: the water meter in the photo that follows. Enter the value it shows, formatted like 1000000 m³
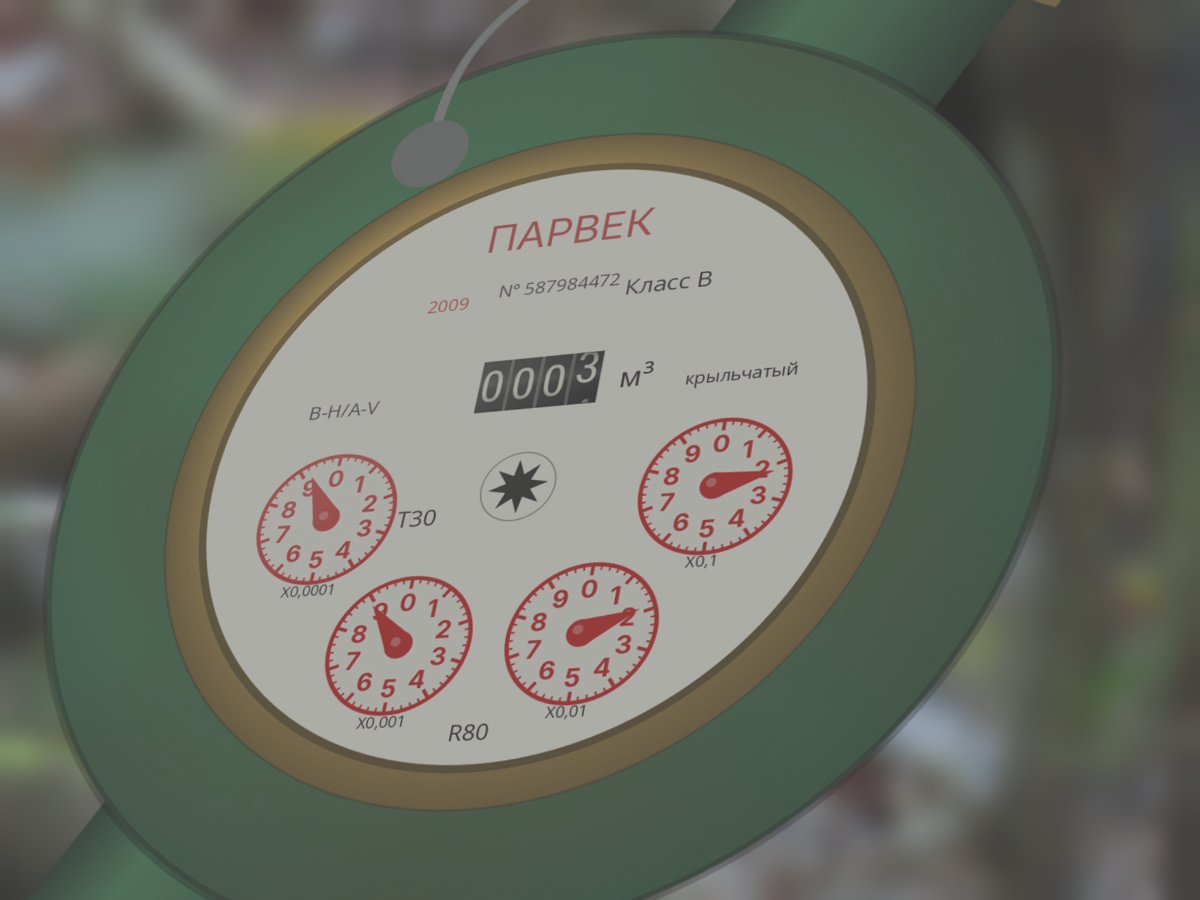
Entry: 3.2189 m³
